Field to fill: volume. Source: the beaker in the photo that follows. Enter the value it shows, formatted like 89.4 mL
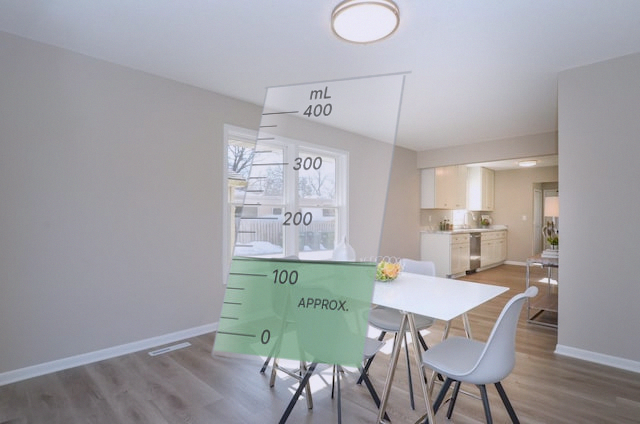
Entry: 125 mL
